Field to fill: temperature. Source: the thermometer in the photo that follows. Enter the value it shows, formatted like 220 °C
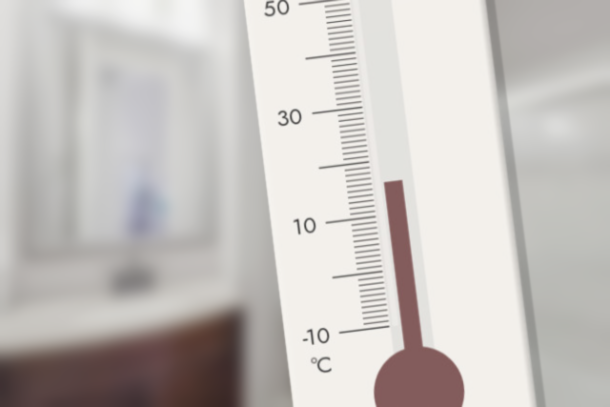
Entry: 16 °C
